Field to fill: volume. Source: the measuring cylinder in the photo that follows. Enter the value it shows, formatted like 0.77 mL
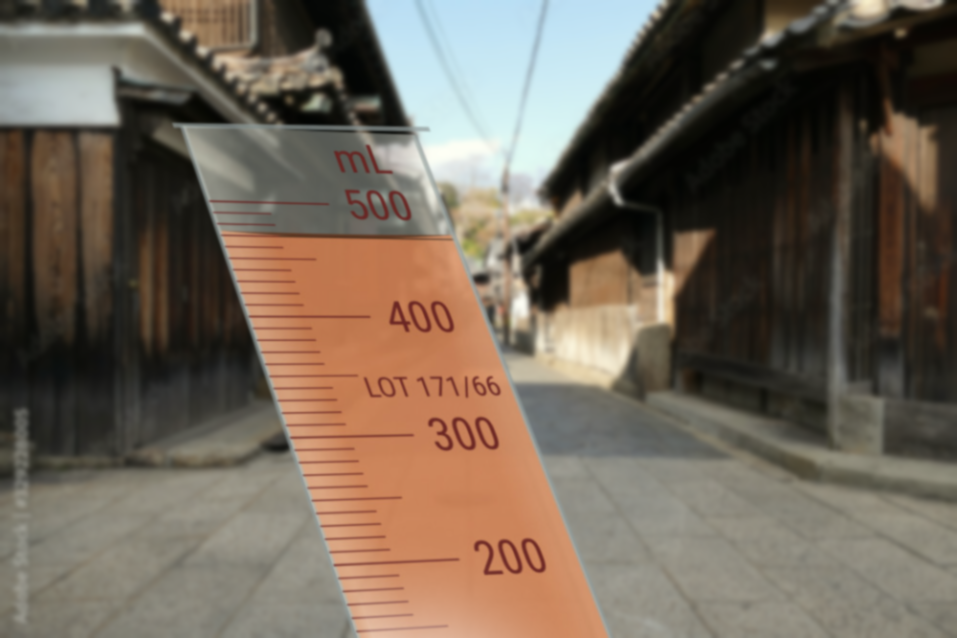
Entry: 470 mL
